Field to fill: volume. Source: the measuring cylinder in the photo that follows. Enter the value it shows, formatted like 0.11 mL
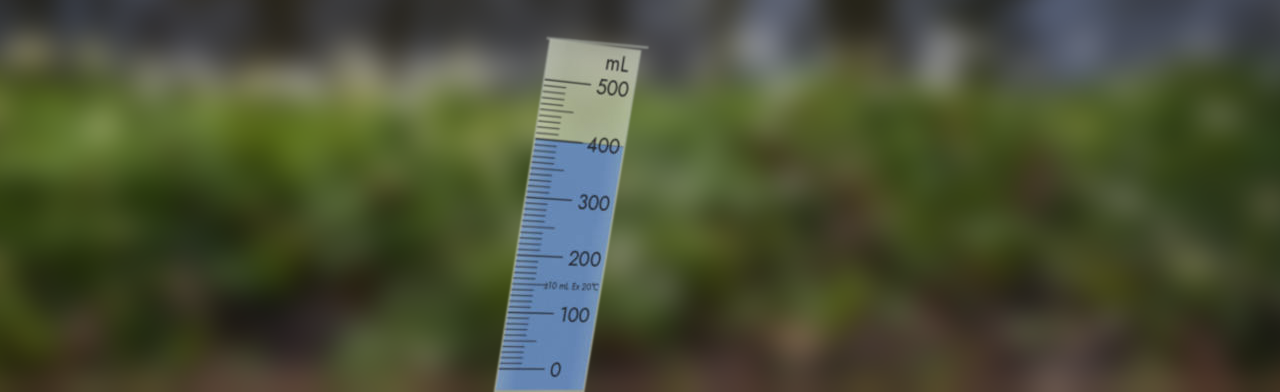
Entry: 400 mL
